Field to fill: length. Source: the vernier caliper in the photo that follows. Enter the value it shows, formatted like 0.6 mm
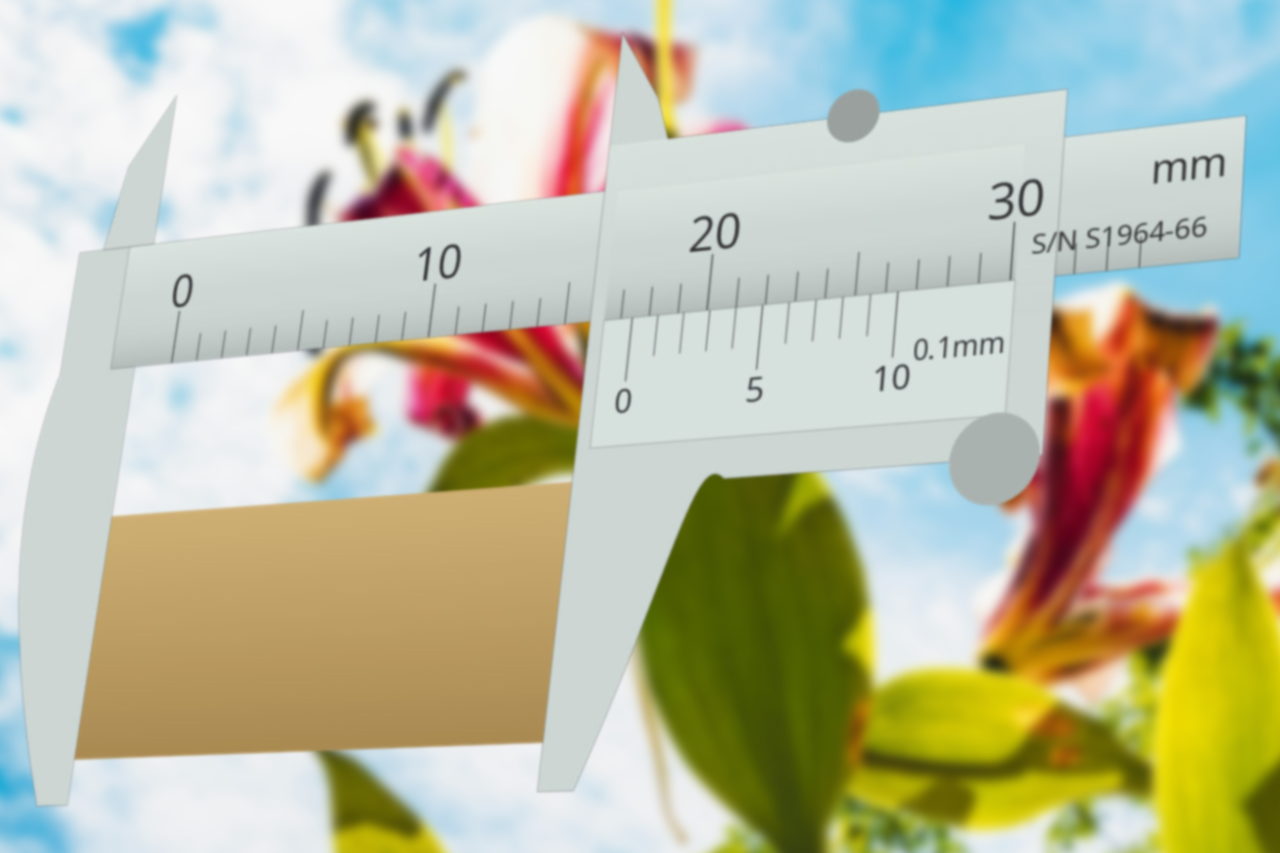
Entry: 17.4 mm
